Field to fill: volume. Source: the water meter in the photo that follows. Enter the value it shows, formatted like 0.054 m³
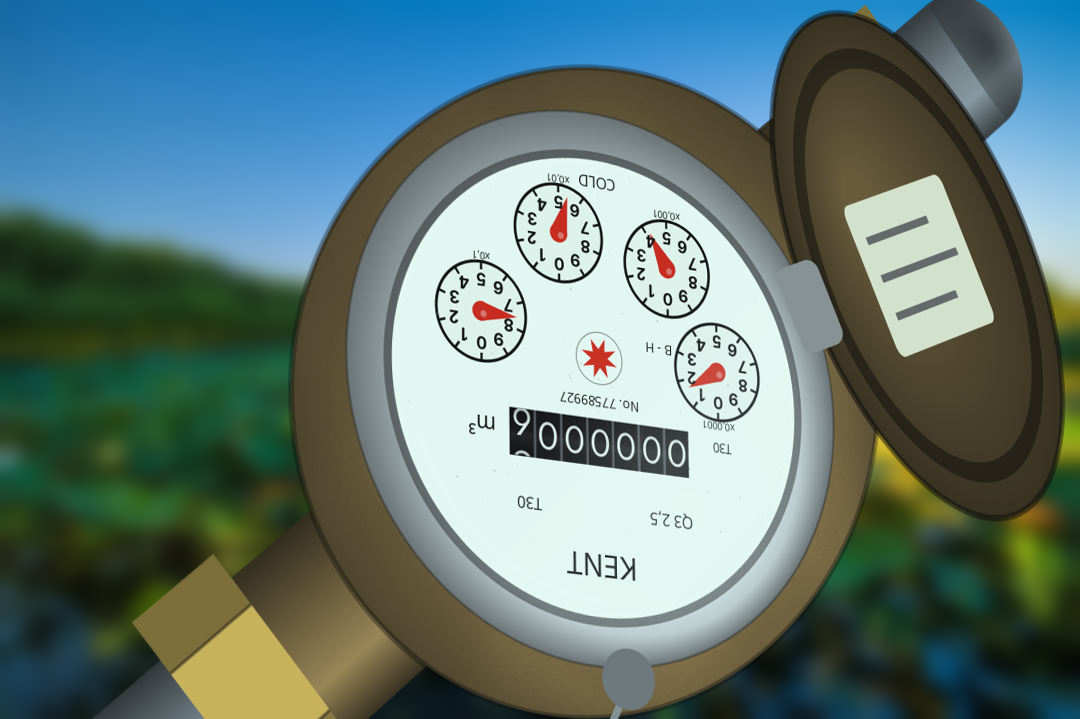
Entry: 5.7541 m³
